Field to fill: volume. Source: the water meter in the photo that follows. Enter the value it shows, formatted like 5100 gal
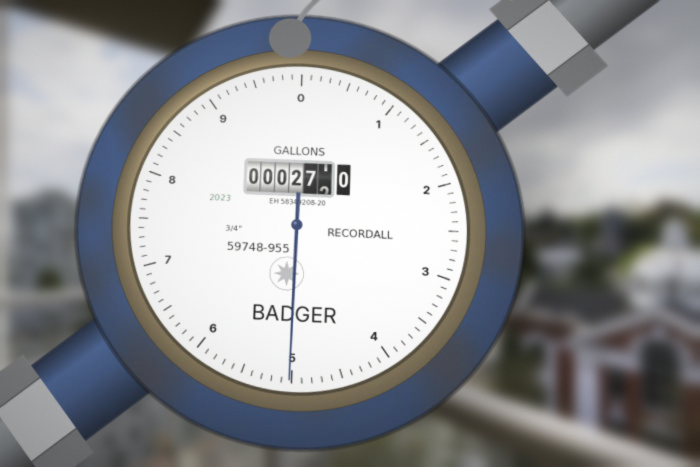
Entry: 2715.0 gal
